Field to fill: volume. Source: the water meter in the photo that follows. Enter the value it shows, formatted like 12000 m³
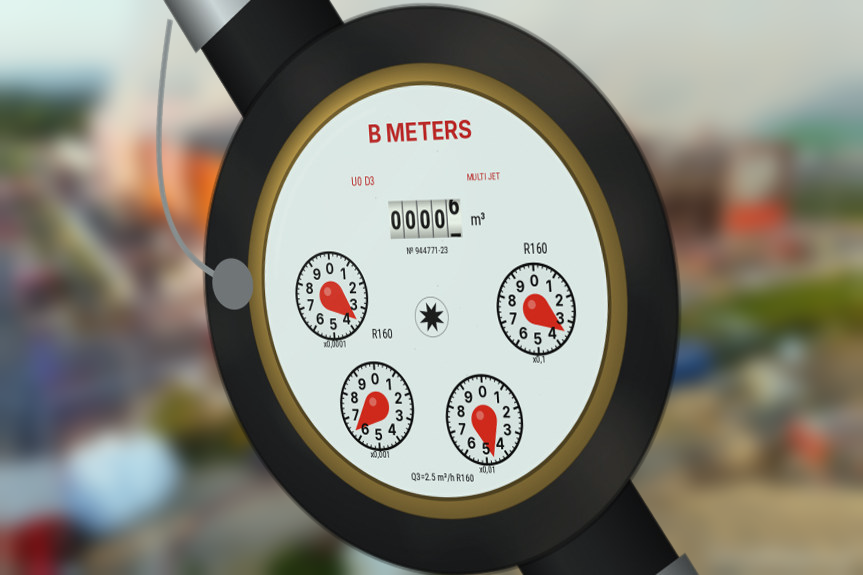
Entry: 6.3463 m³
